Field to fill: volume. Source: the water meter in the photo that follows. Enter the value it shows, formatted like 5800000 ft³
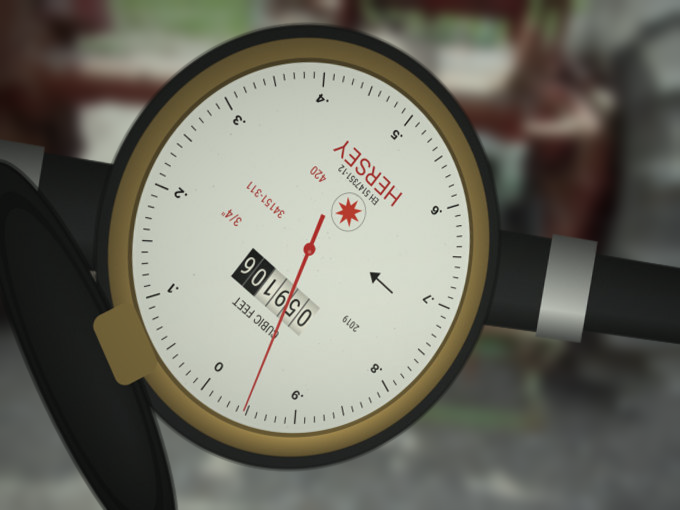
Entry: 59105.95 ft³
